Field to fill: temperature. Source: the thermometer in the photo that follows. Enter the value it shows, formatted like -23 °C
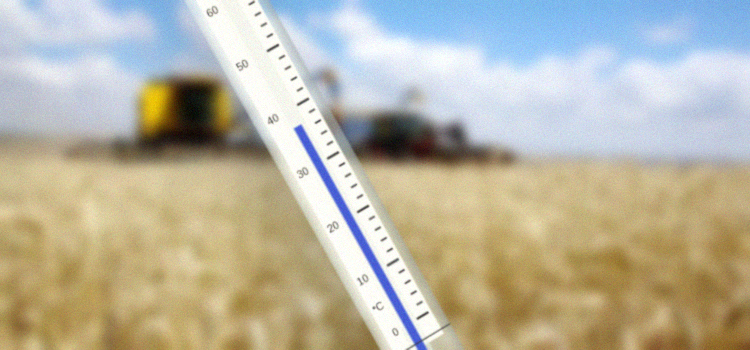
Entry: 37 °C
